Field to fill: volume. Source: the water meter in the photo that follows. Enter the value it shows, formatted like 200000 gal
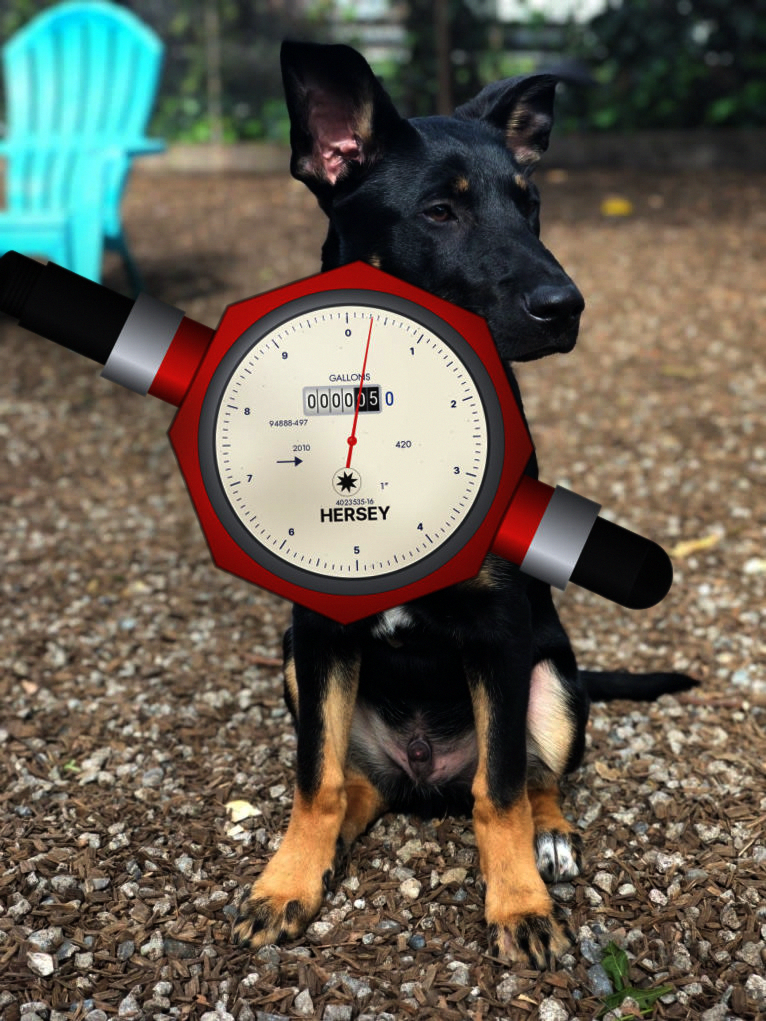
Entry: 50.3 gal
